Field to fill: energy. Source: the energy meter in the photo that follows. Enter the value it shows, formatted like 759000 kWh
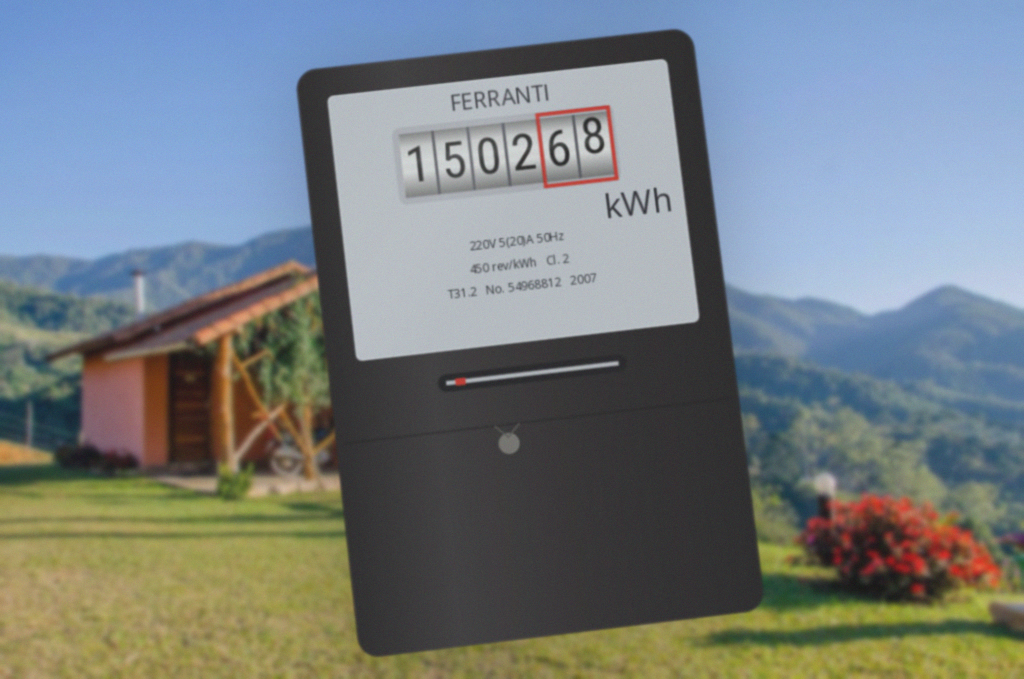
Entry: 1502.68 kWh
